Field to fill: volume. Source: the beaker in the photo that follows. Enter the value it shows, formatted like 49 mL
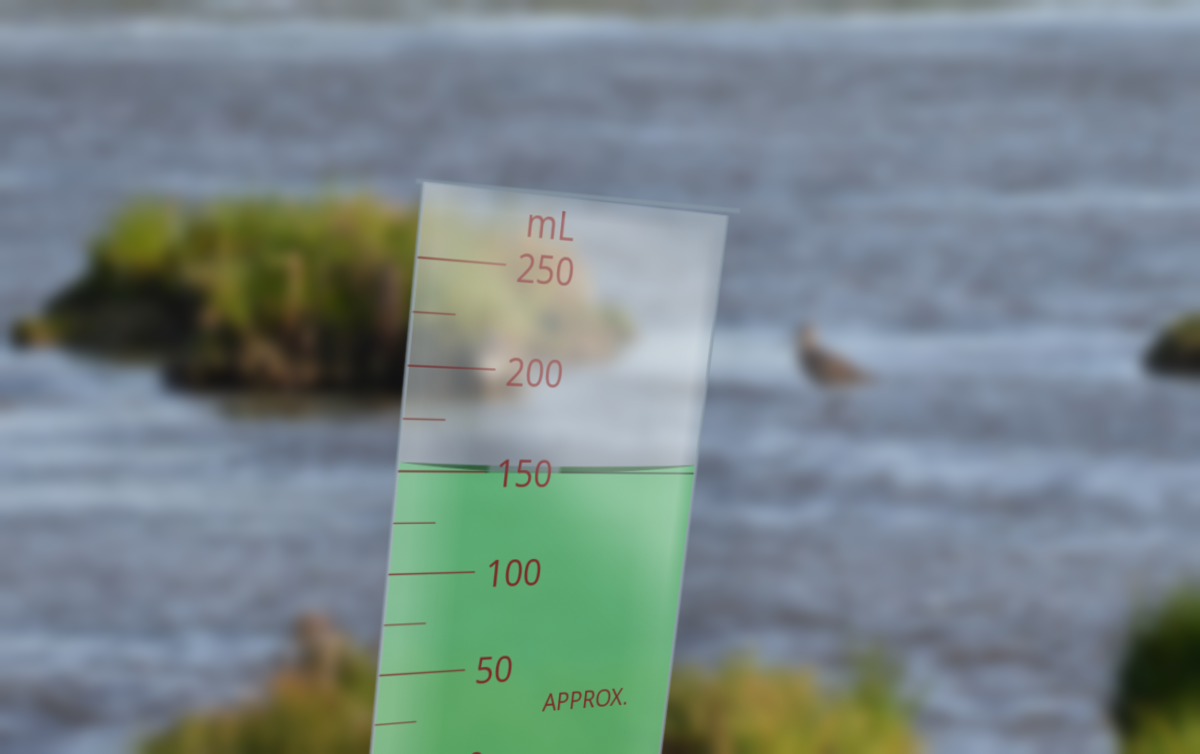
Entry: 150 mL
